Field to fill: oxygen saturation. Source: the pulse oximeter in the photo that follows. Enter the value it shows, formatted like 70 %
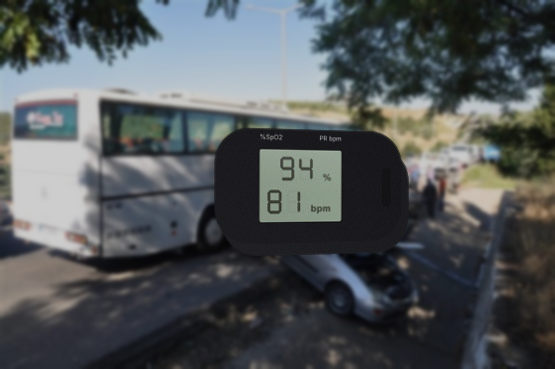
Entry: 94 %
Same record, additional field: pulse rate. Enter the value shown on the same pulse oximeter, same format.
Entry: 81 bpm
